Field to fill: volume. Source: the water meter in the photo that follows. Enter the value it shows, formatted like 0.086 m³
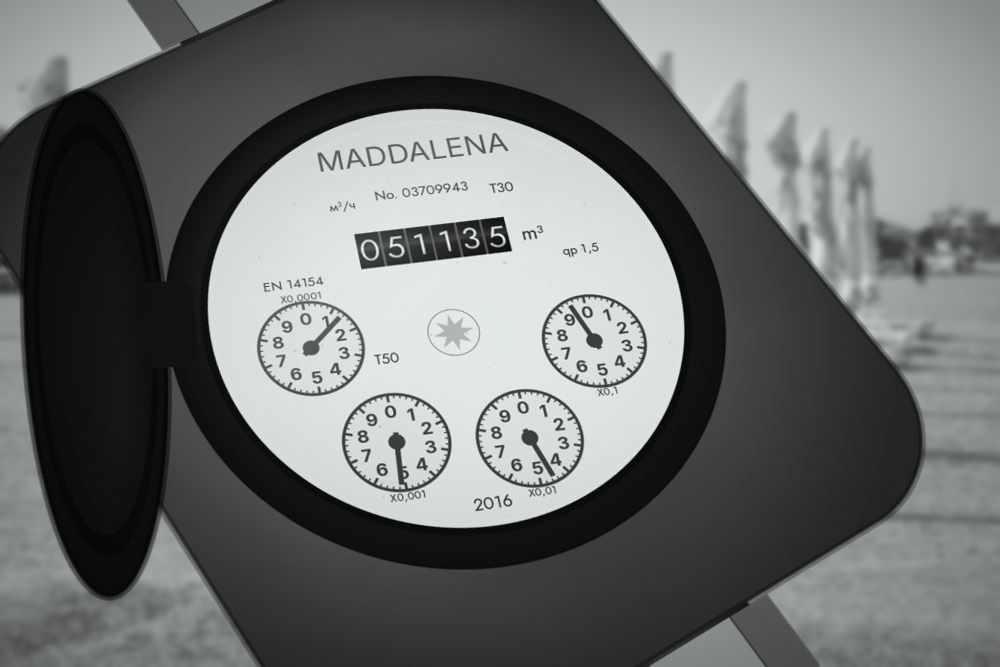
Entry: 51134.9451 m³
